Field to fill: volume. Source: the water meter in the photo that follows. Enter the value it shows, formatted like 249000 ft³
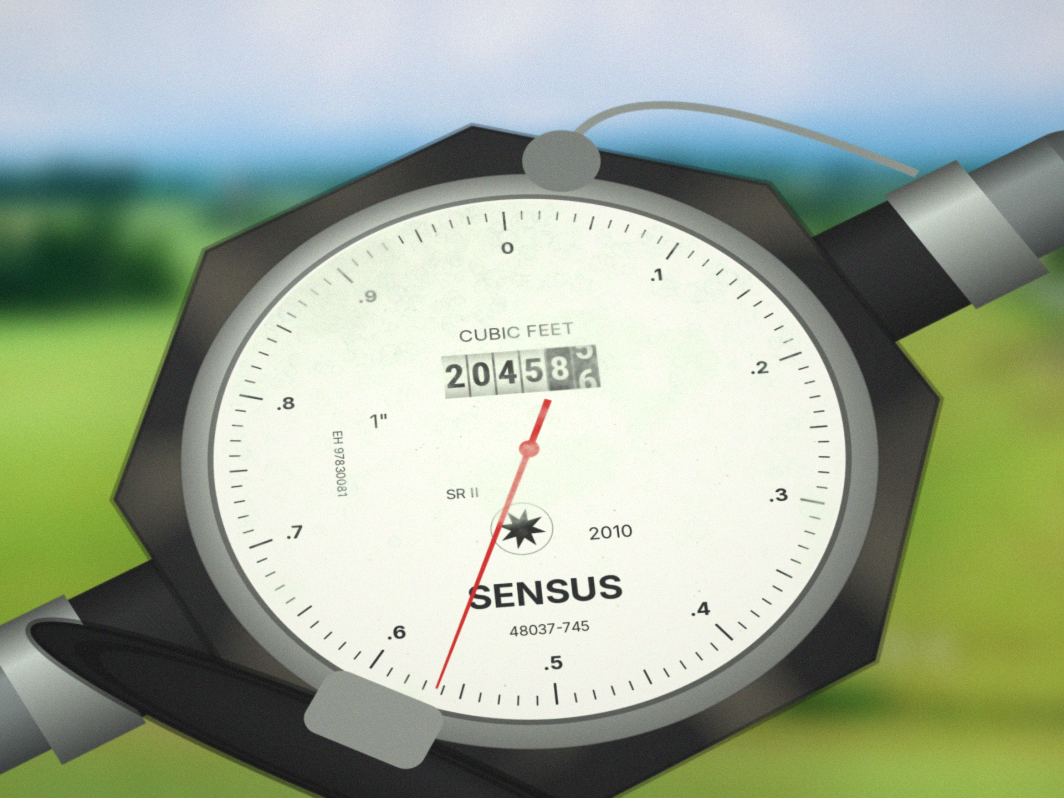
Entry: 204585.56 ft³
